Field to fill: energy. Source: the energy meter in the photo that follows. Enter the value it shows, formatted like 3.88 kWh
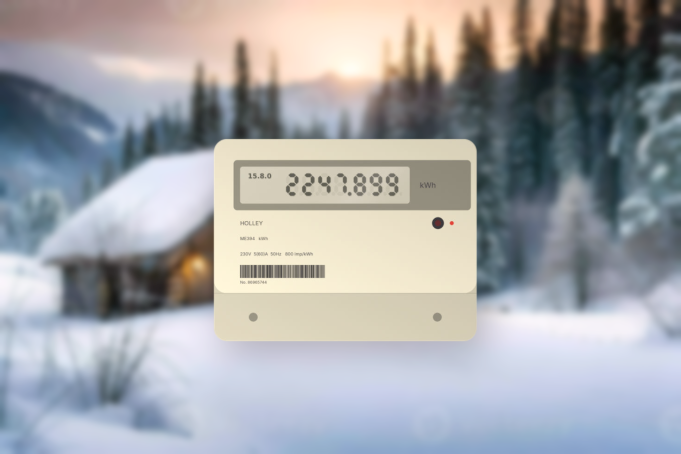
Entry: 2247.899 kWh
